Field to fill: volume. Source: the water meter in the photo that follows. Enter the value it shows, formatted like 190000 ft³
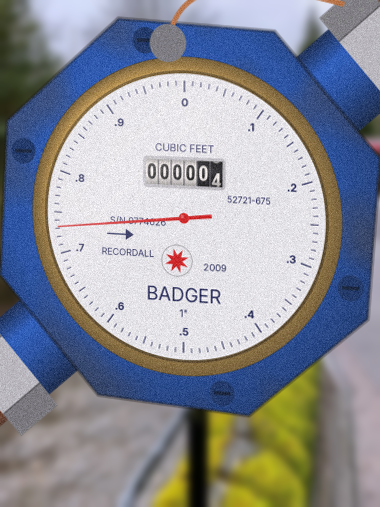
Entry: 3.73 ft³
